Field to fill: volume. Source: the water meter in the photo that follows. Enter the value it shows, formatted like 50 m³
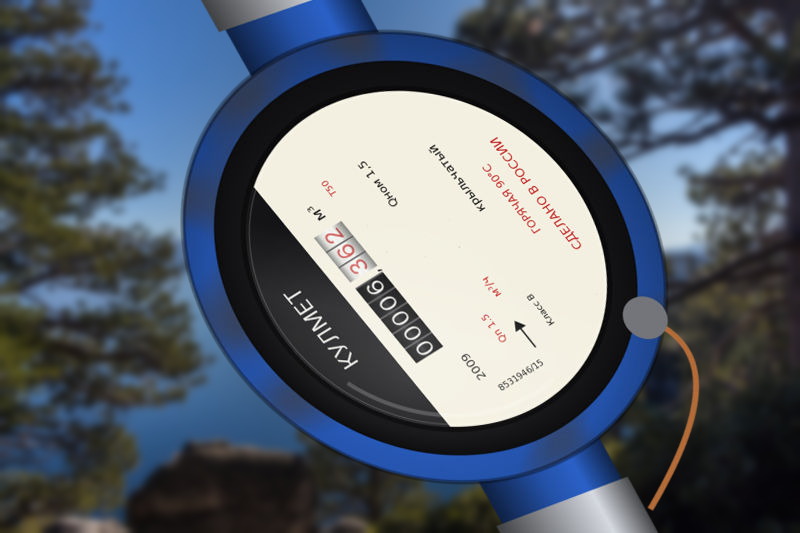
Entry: 6.362 m³
